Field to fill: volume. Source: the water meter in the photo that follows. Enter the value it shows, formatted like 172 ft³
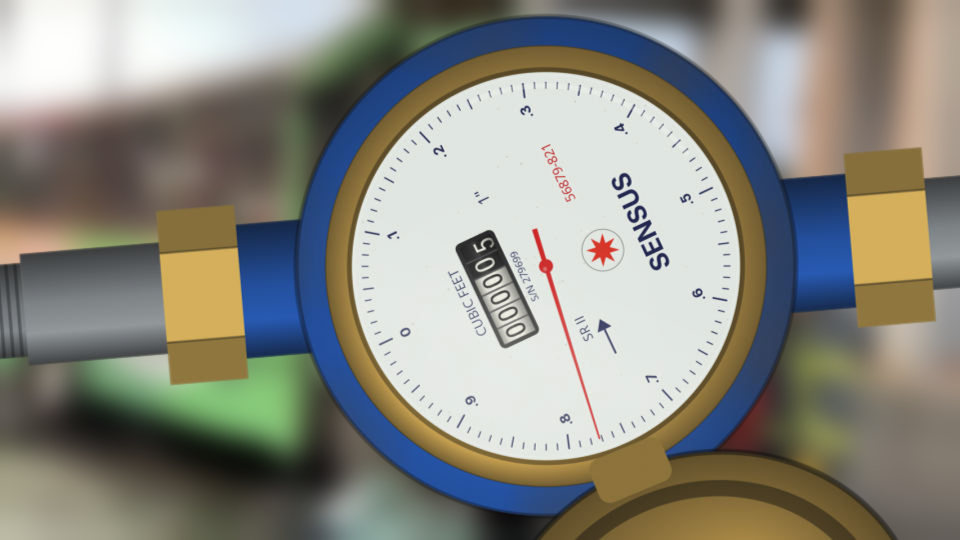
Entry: 4.77 ft³
